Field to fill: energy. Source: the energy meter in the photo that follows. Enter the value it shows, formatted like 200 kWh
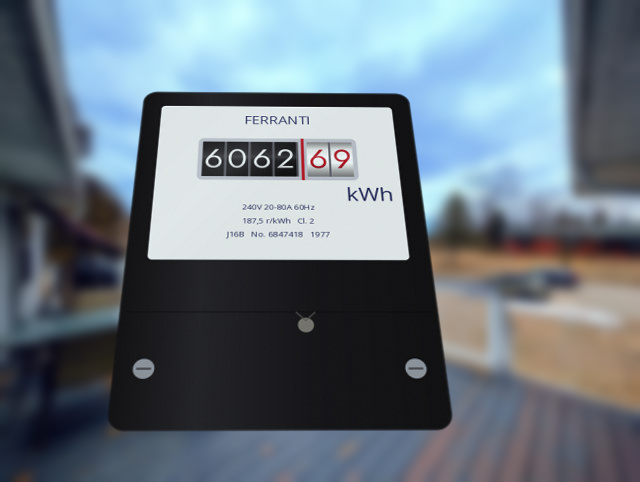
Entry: 6062.69 kWh
